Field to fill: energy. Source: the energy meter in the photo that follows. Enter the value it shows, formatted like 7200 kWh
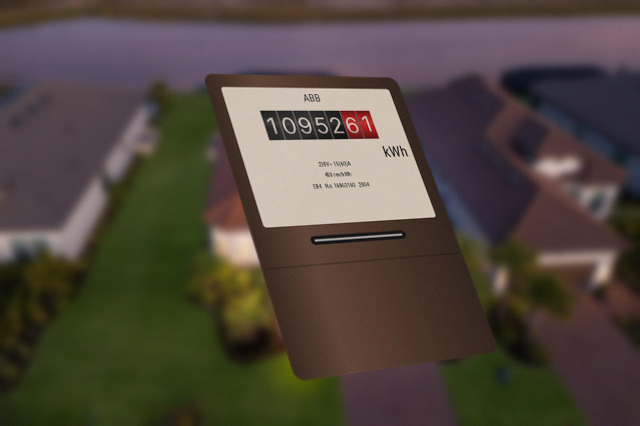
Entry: 10952.61 kWh
